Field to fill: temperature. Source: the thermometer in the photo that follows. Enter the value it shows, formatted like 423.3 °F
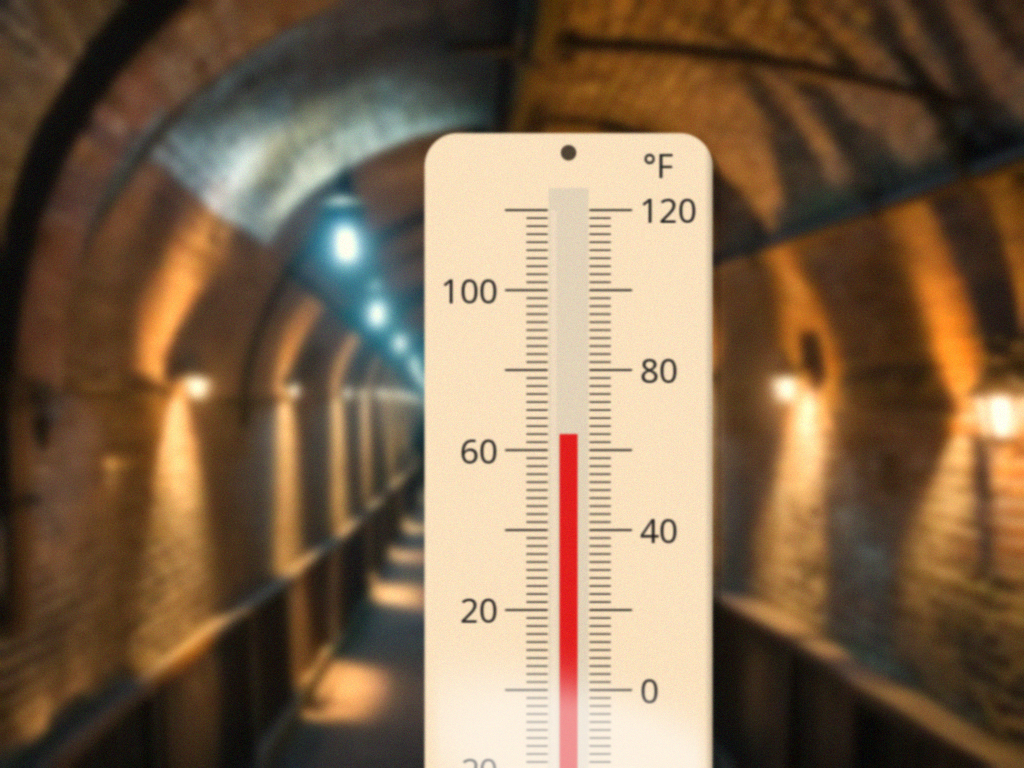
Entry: 64 °F
